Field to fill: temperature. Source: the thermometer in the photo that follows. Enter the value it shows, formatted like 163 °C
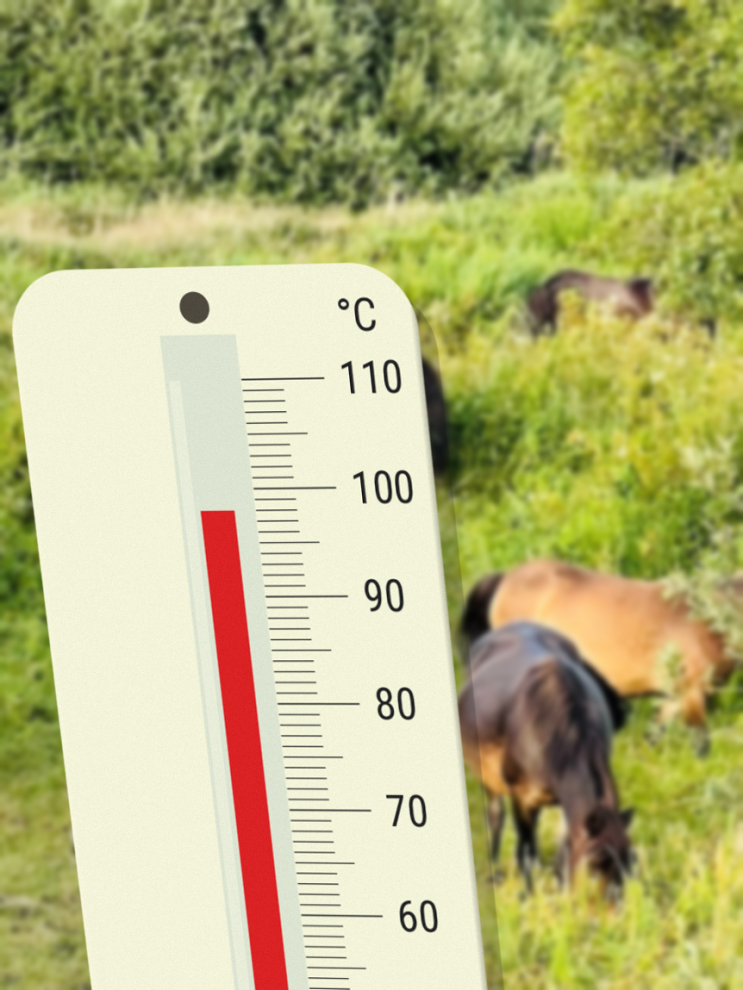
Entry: 98 °C
